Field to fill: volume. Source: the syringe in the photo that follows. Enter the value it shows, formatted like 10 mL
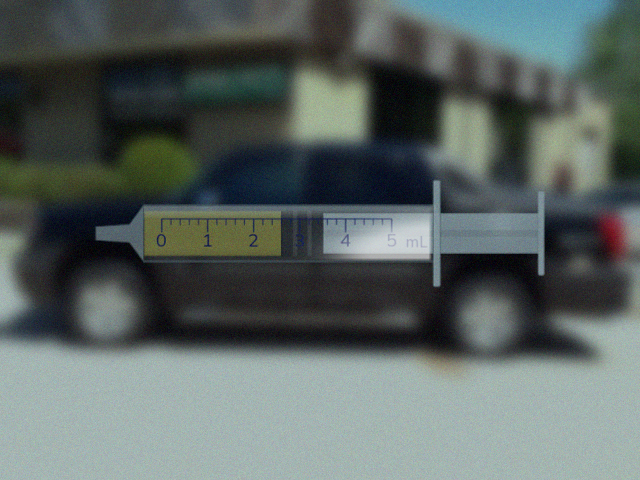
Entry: 2.6 mL
